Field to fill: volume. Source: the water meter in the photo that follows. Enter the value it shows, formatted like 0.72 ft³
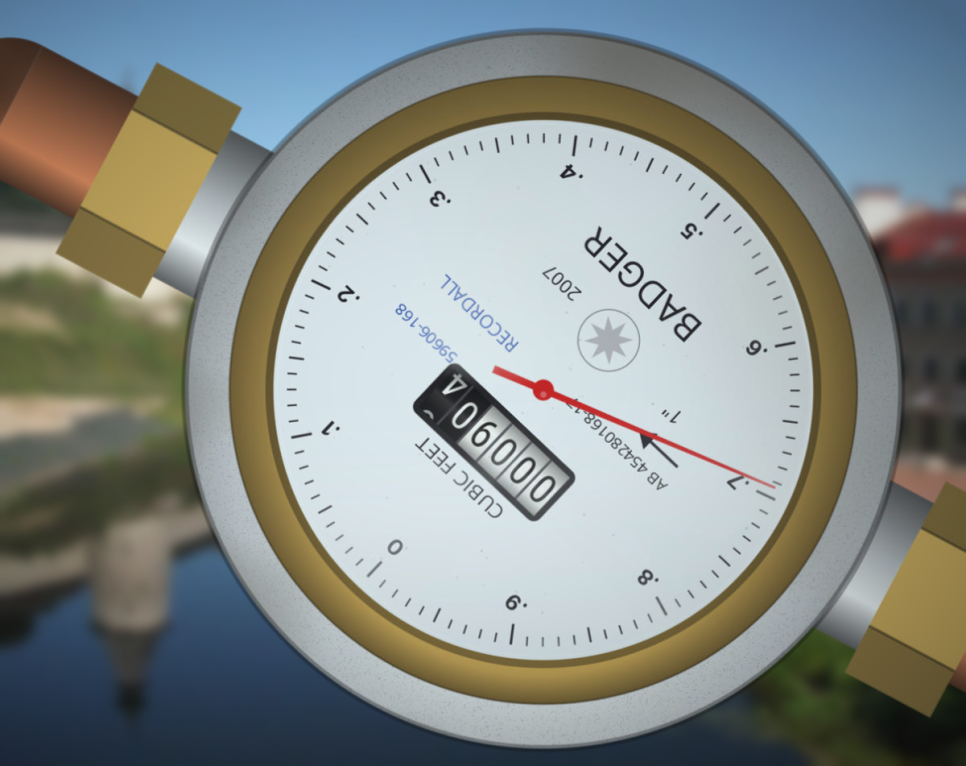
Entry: 903.69 ft³
